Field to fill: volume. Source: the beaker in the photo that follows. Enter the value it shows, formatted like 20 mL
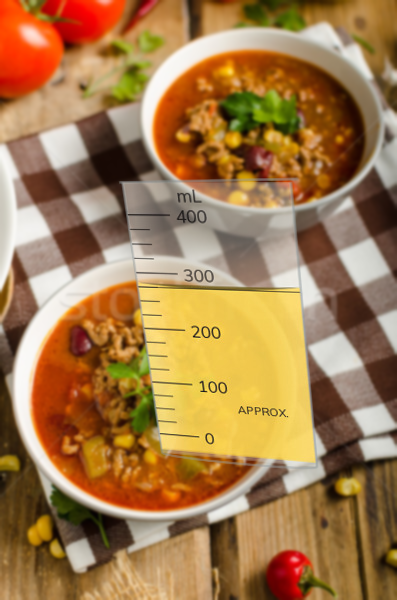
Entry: 275 mL
